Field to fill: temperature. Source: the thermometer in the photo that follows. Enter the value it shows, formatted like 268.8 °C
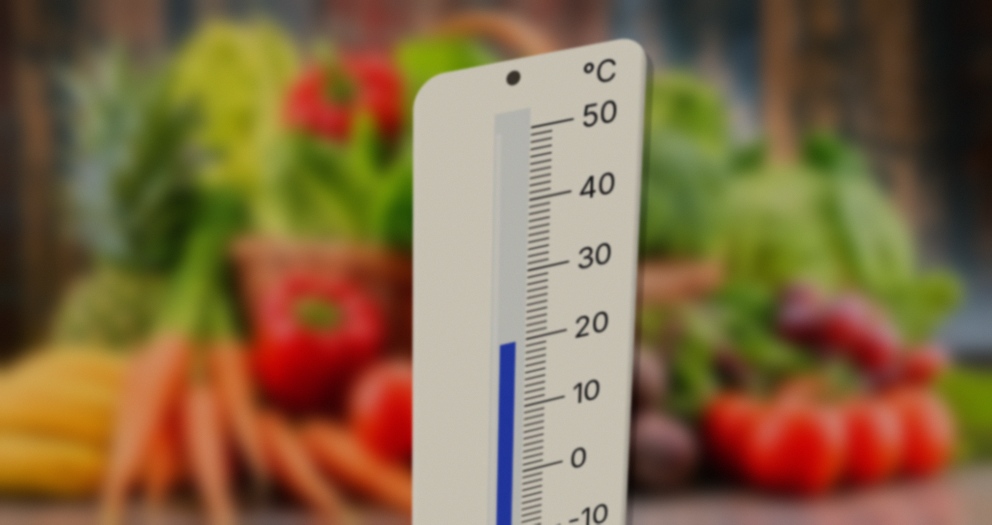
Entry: 20 °C
